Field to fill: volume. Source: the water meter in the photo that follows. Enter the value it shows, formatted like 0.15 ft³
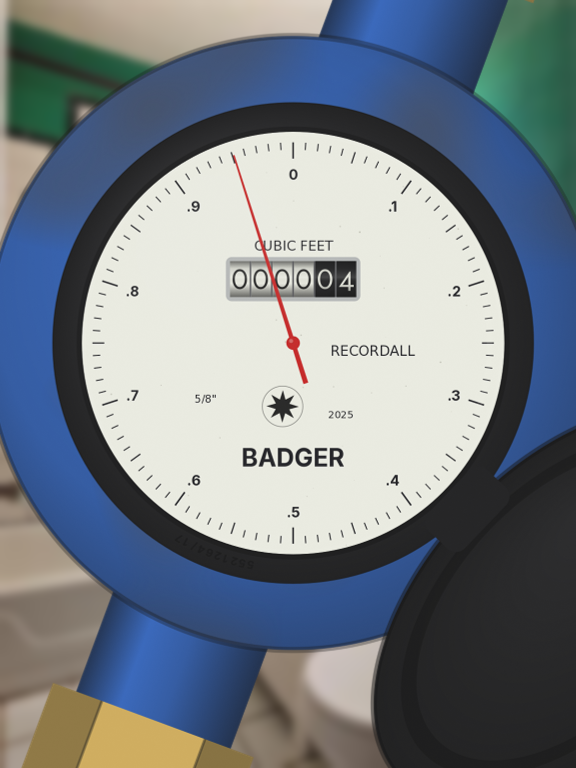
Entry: 3.95 ft³
